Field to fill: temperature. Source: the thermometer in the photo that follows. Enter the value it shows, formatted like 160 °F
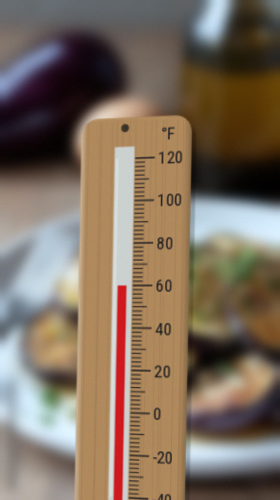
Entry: 60 °F
